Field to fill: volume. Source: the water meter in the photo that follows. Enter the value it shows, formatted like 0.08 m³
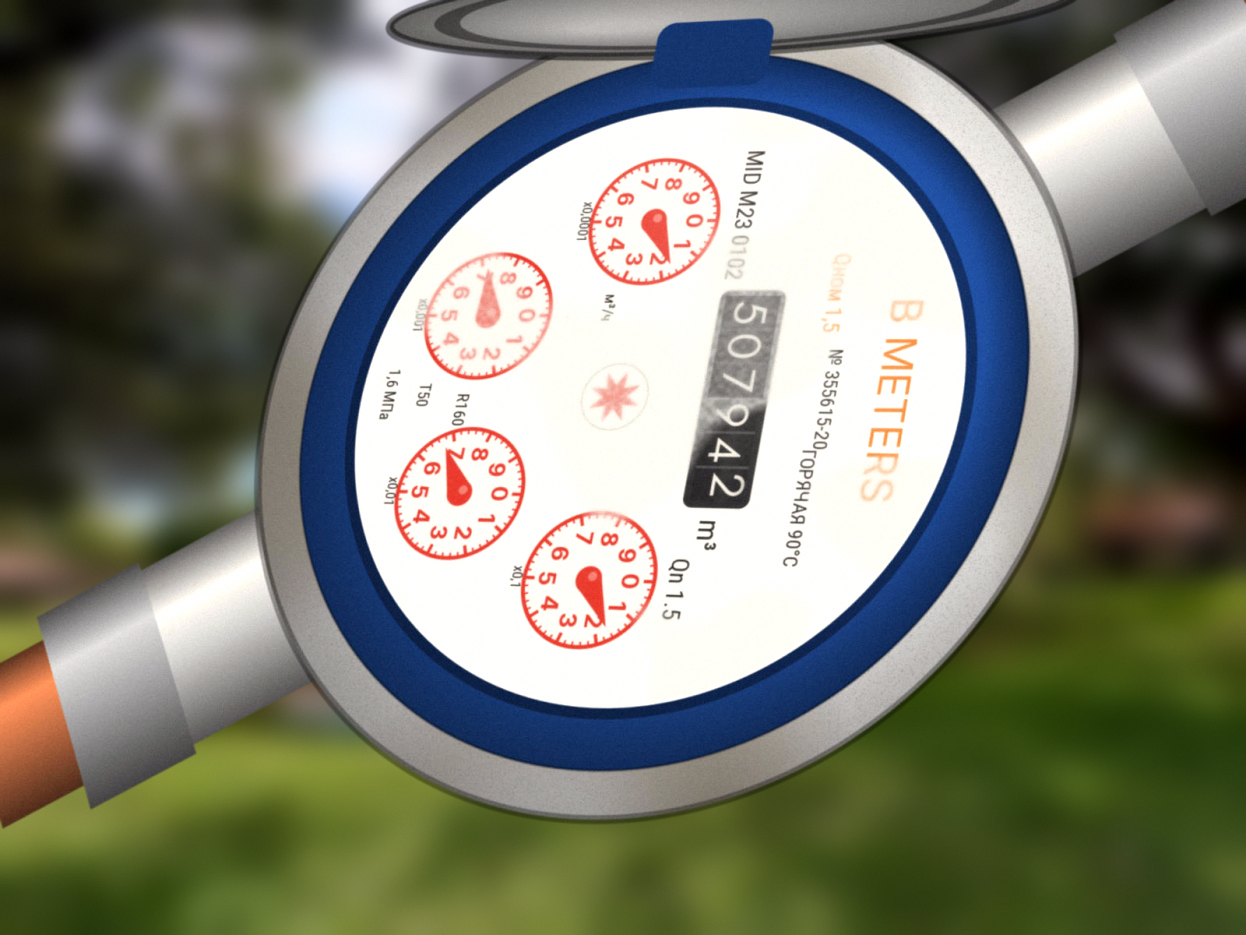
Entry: 507942.1671 m³
